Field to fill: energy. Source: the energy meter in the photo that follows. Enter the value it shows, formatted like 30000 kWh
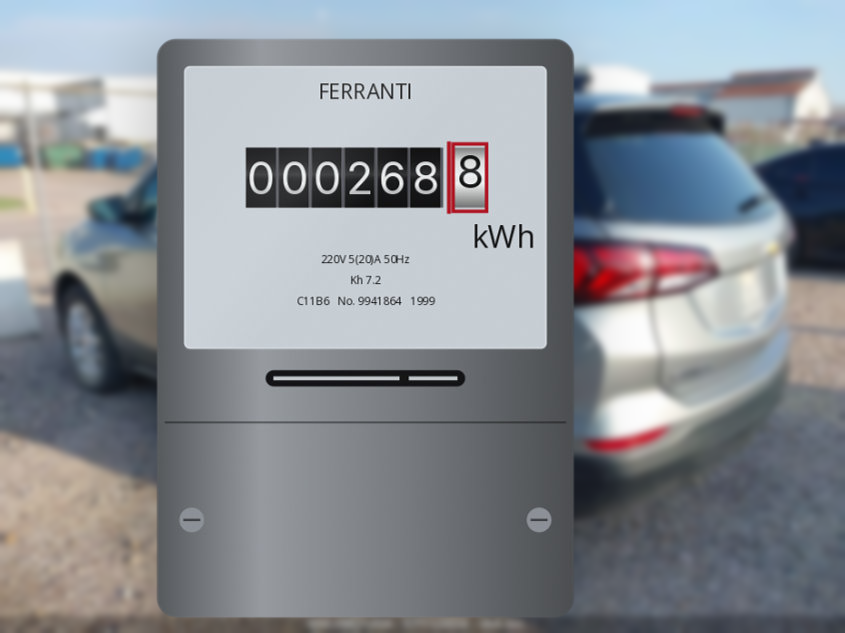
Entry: 268.8 kWh
